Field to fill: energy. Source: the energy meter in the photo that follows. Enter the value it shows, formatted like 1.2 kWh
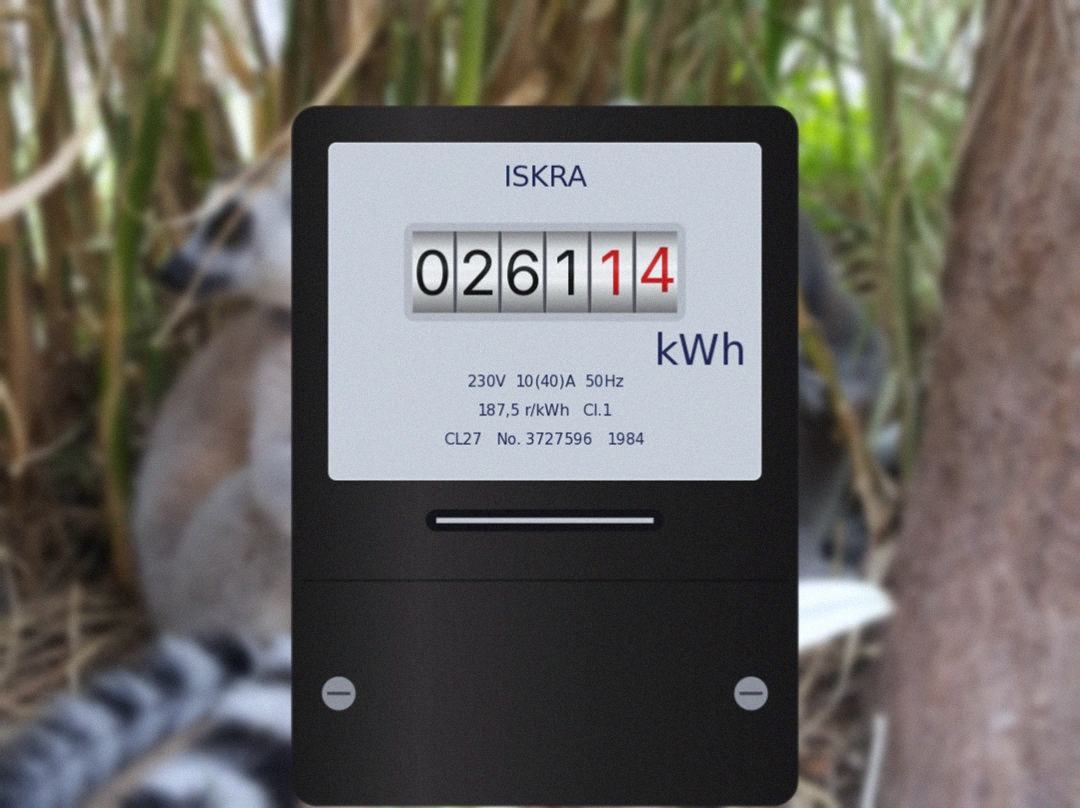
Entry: 261.14 kWh
